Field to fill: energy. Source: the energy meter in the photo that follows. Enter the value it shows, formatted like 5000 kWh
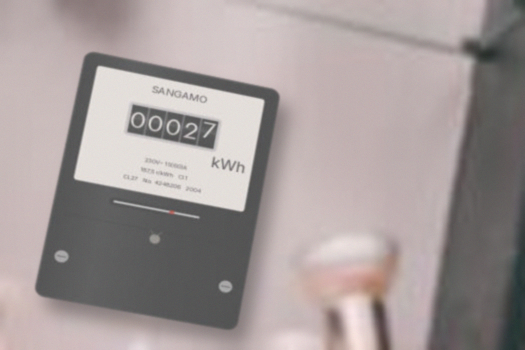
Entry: 27 kWh
